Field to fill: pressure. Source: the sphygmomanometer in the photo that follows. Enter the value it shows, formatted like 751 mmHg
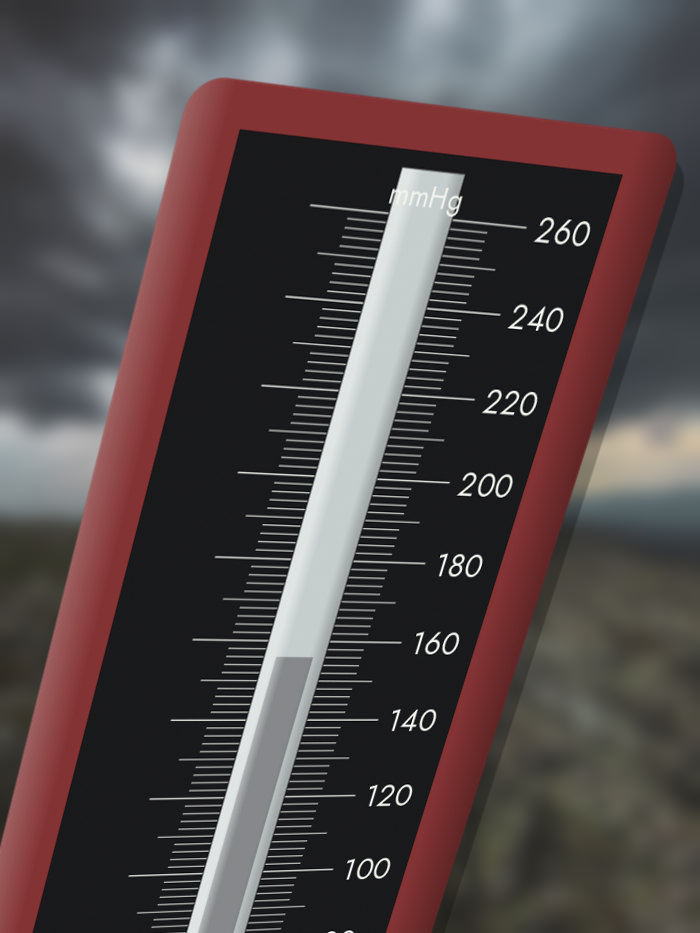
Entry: 156 mmHg
